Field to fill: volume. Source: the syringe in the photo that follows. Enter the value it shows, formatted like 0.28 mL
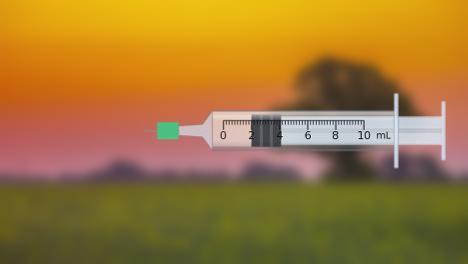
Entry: 2 mL
